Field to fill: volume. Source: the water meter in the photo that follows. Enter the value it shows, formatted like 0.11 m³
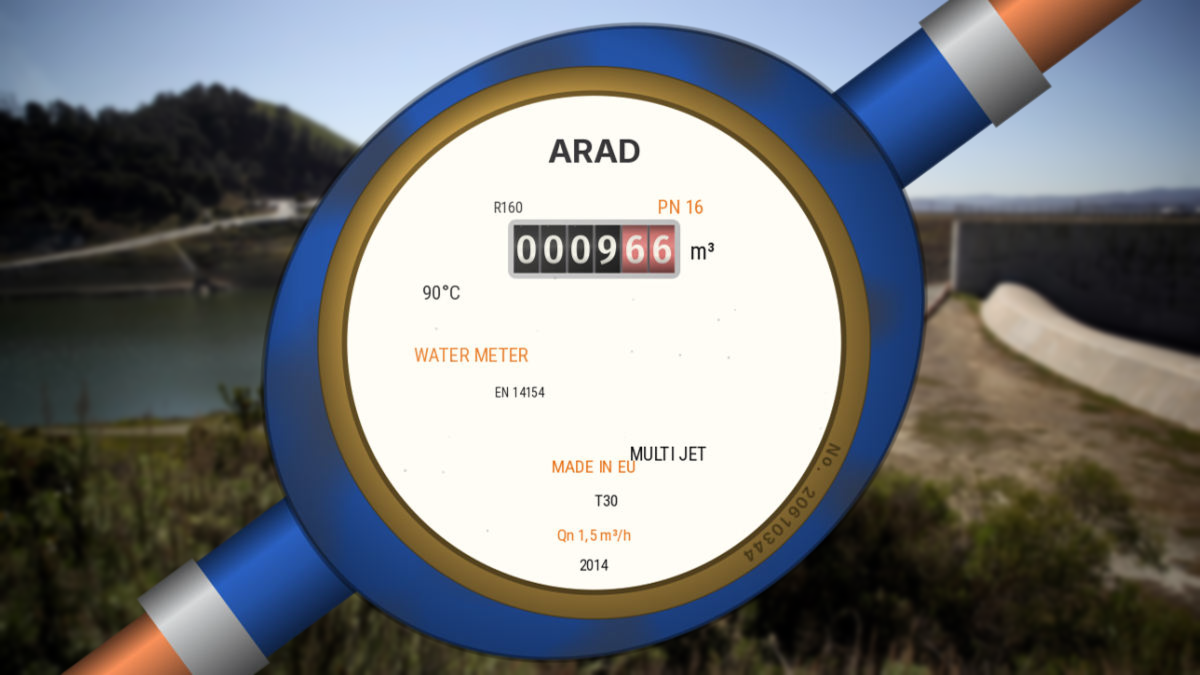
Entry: 9.66 m³
